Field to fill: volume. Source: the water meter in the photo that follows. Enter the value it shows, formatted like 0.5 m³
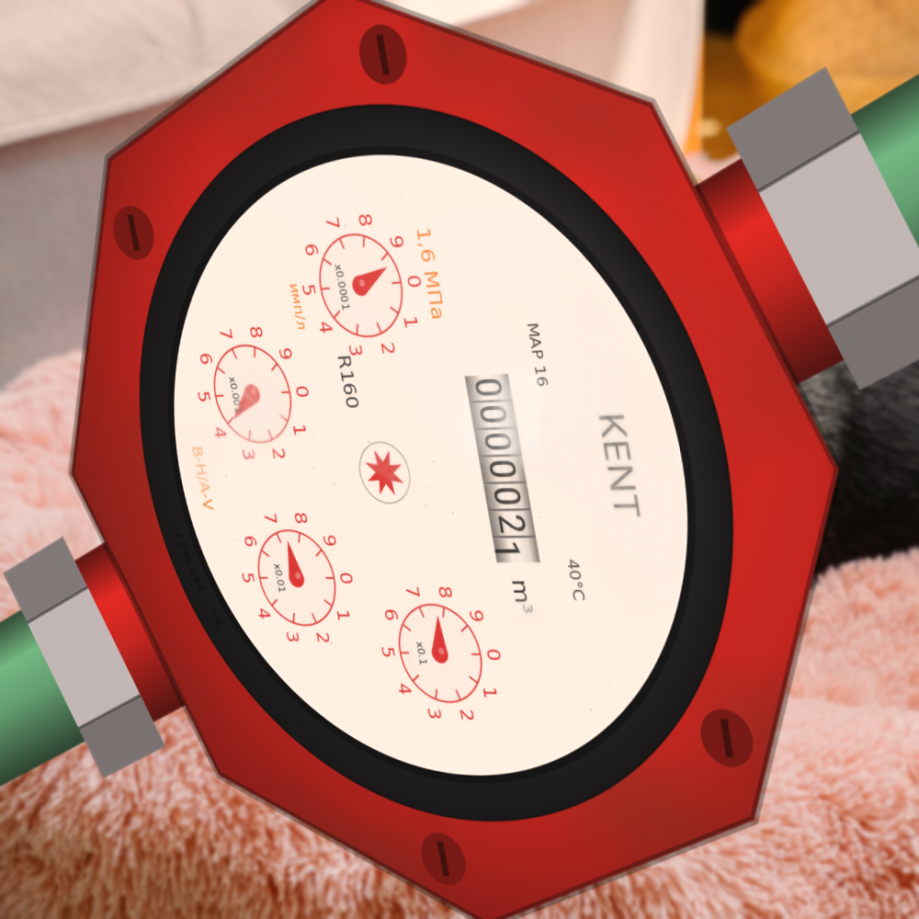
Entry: 20.7739 m³
